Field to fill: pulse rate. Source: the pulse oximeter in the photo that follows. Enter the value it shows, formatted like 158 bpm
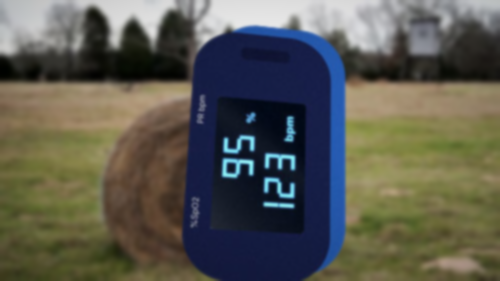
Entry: 123 bpm
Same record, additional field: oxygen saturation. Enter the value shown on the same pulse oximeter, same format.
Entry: 95 %
